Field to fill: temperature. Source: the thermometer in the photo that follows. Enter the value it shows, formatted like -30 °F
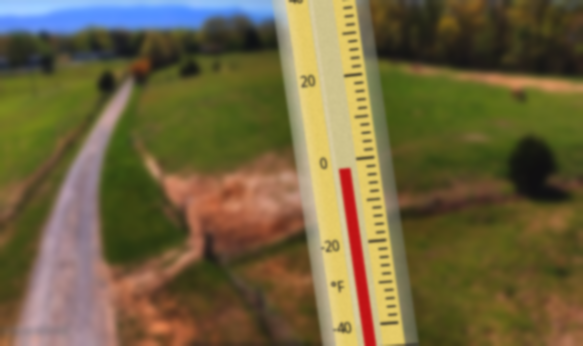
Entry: -2 °F
